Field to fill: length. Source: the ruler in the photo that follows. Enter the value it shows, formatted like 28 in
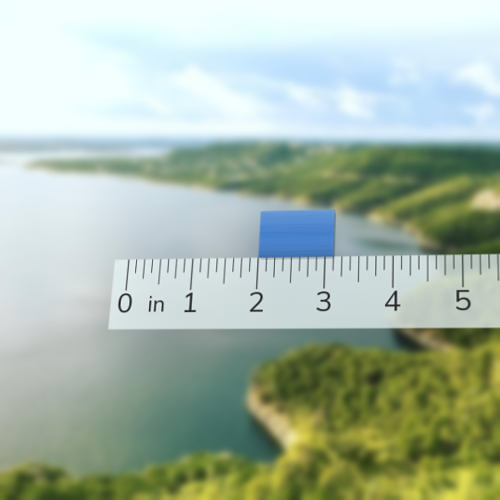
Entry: 1.125 in
